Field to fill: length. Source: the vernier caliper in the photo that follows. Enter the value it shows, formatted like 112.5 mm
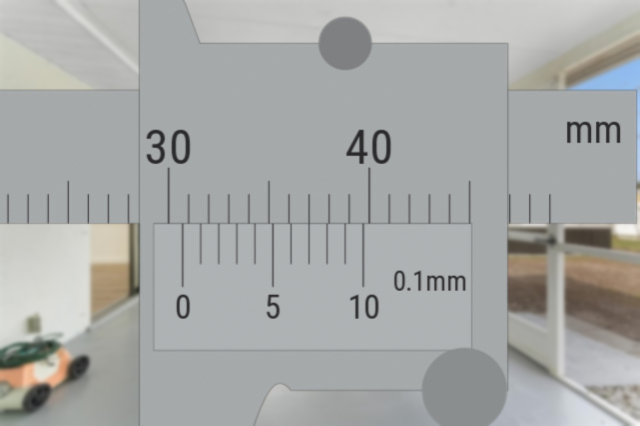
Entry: 30.7 mm
